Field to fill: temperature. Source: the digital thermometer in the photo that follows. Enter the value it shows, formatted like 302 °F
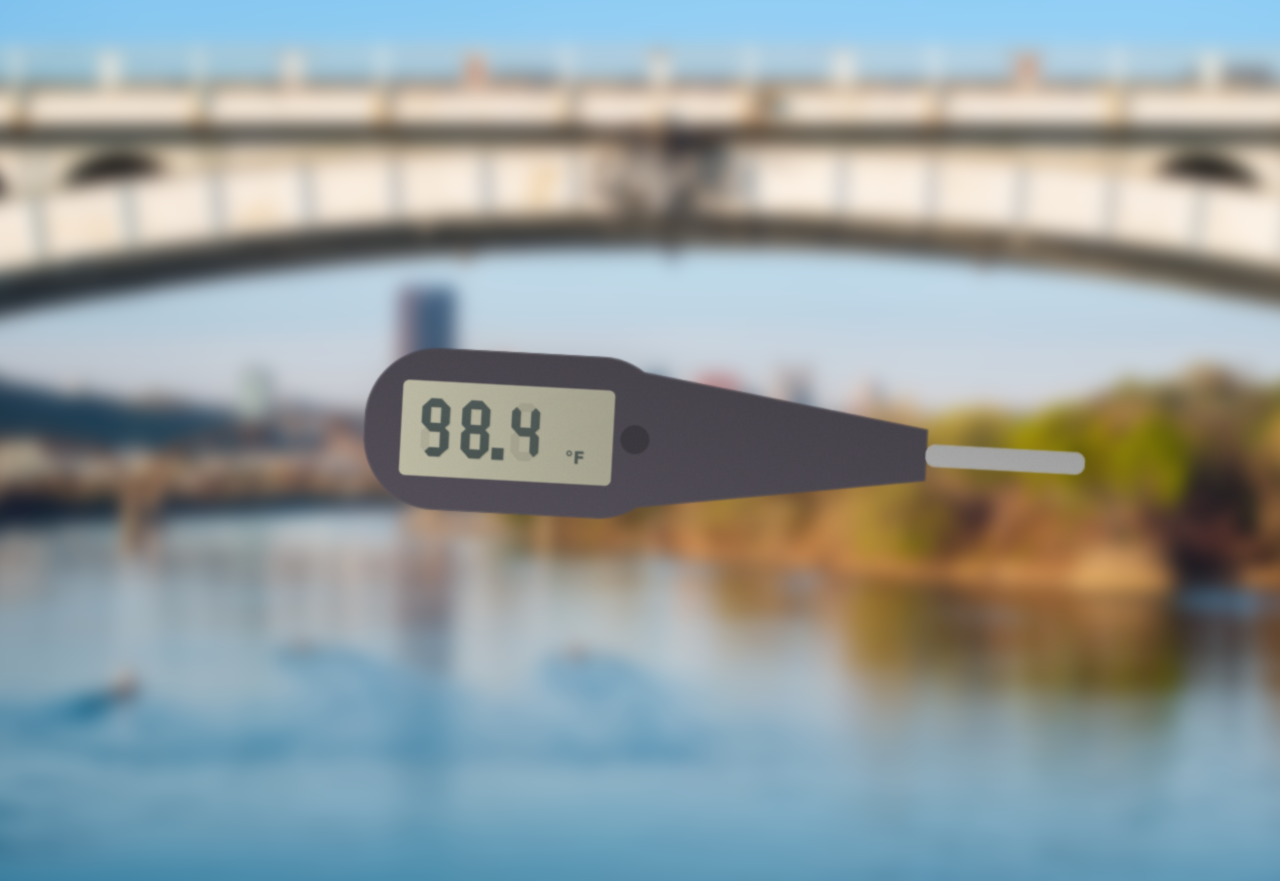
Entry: 98.4 °F
